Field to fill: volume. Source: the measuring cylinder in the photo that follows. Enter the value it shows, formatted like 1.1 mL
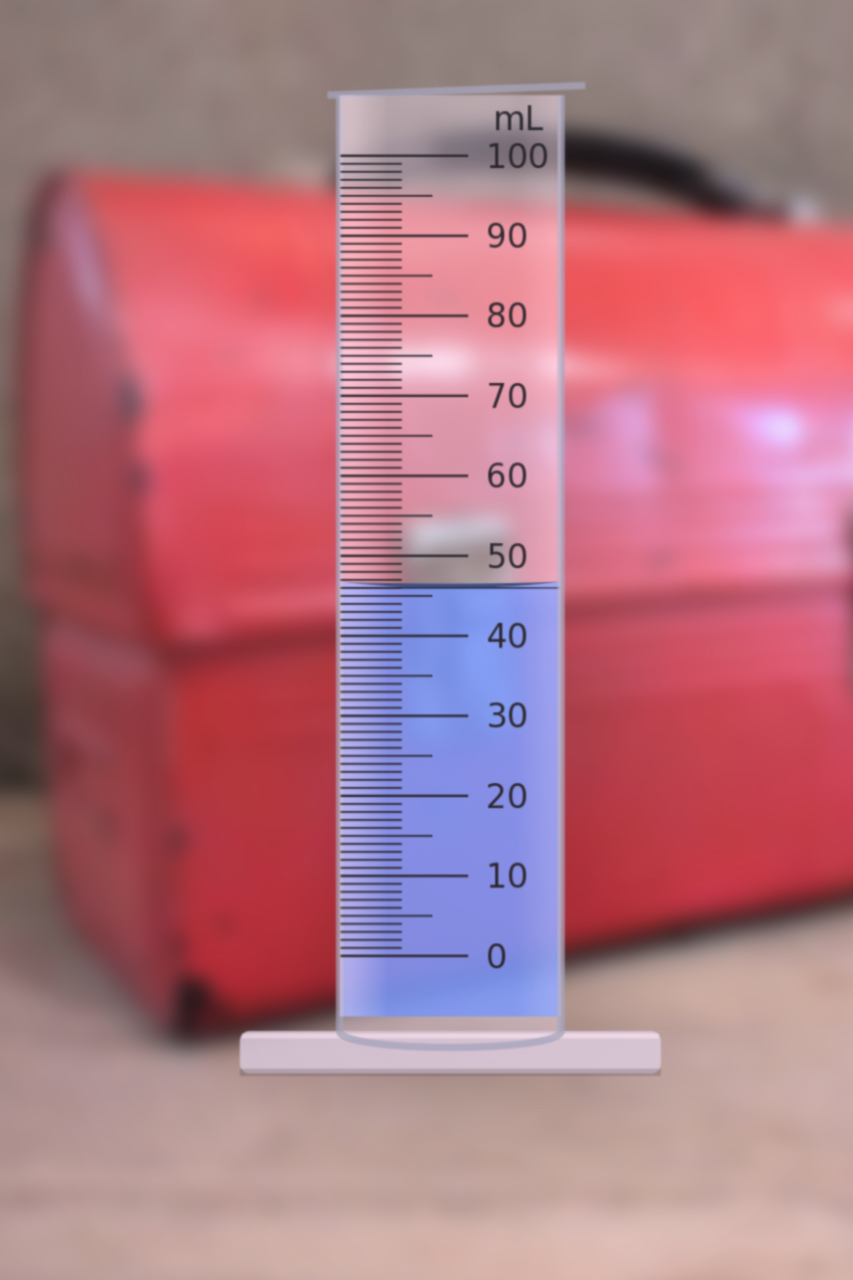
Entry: 46 mL
